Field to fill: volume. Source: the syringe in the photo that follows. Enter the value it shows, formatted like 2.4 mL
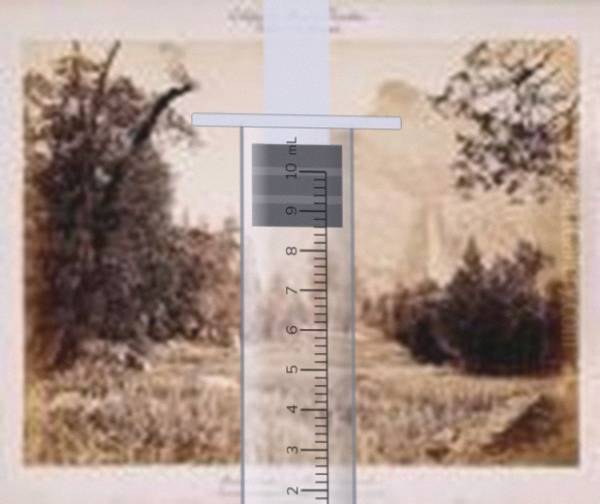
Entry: 8.6 mL
